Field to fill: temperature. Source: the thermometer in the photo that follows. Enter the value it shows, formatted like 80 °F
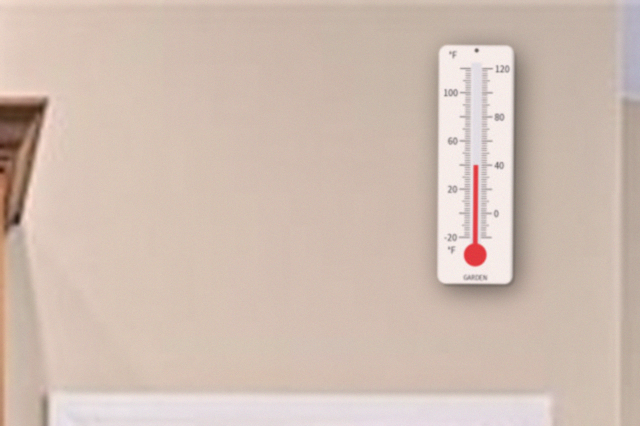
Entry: 40 °F
